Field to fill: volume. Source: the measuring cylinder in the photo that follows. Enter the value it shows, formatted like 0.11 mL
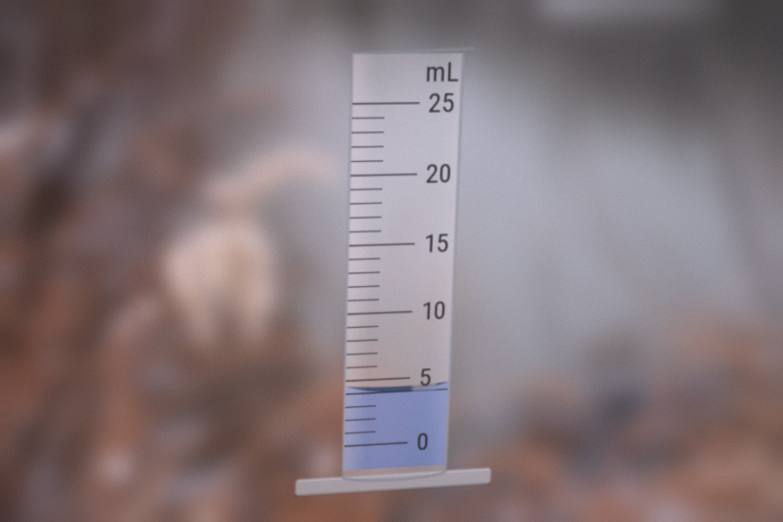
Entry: 4 mL
